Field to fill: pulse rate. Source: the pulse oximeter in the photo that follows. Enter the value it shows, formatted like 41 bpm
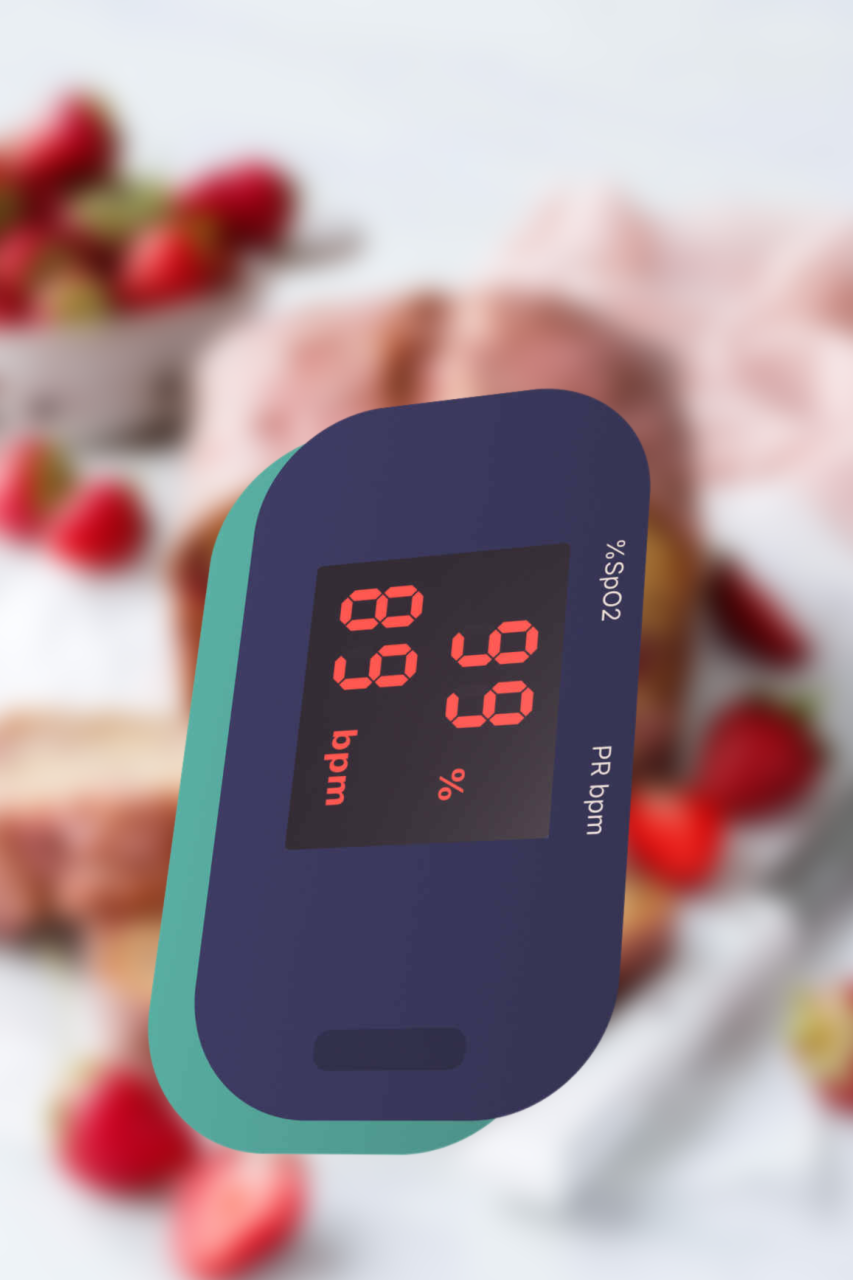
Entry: 89 bpm
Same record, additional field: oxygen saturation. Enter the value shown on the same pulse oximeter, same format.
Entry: 99 %
